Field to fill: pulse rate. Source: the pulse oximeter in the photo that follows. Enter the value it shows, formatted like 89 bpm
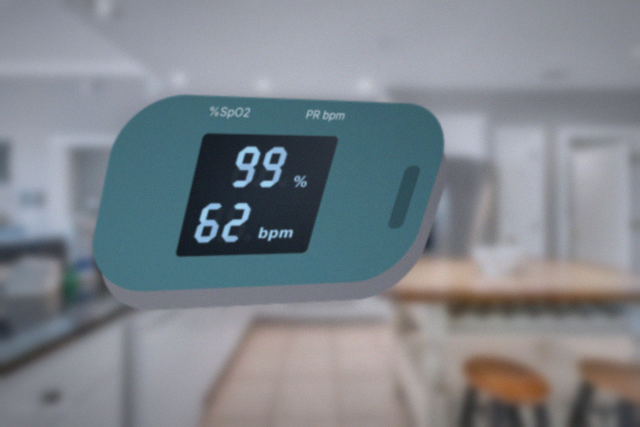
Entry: 62 bpm
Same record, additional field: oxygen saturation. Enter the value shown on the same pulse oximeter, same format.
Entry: 99 %
